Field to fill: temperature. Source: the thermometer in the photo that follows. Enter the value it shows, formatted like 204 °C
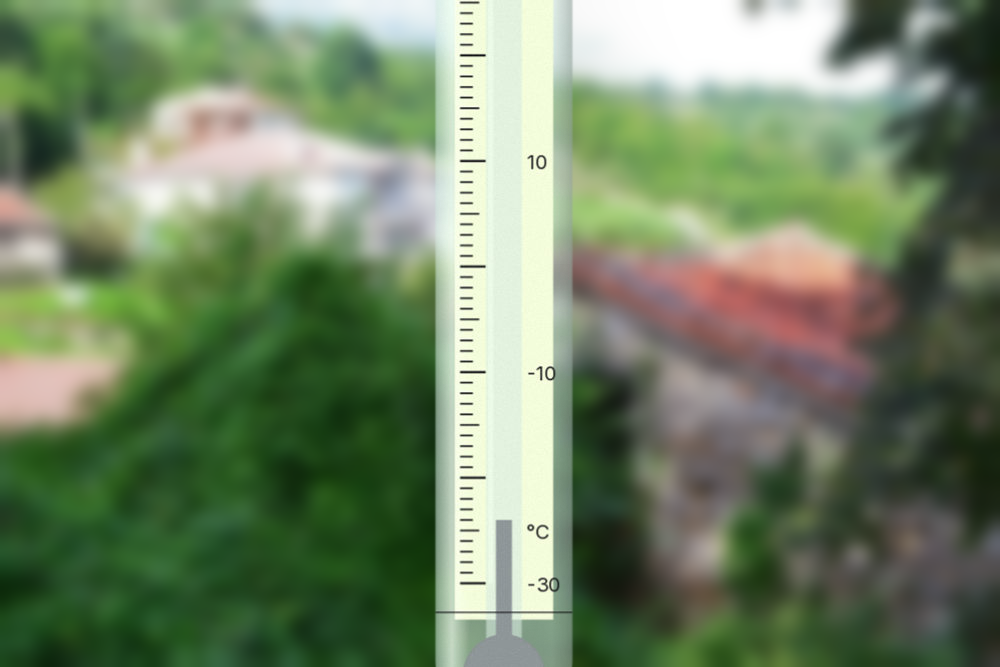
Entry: -24 °C
